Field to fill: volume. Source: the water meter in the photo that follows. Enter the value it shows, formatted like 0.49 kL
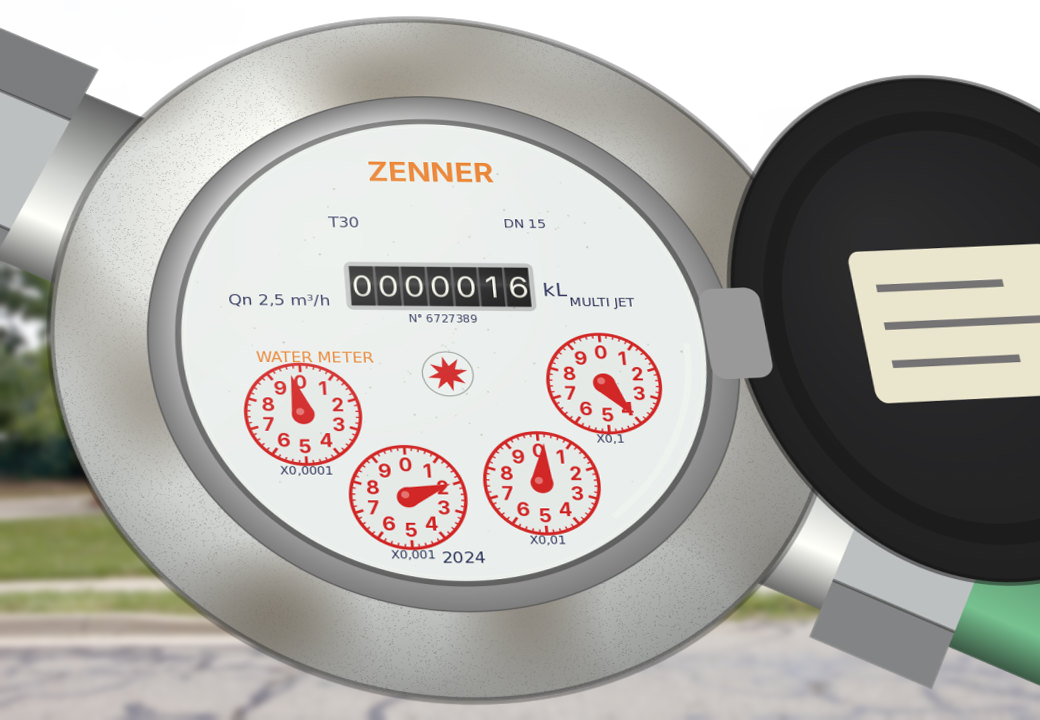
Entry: 16.4019 kL
